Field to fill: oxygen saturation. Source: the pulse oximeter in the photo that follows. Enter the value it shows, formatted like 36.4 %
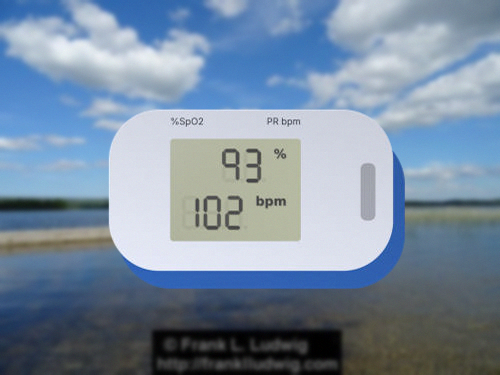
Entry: 93 %
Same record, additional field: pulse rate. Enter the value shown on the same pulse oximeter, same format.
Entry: 102 bpm
